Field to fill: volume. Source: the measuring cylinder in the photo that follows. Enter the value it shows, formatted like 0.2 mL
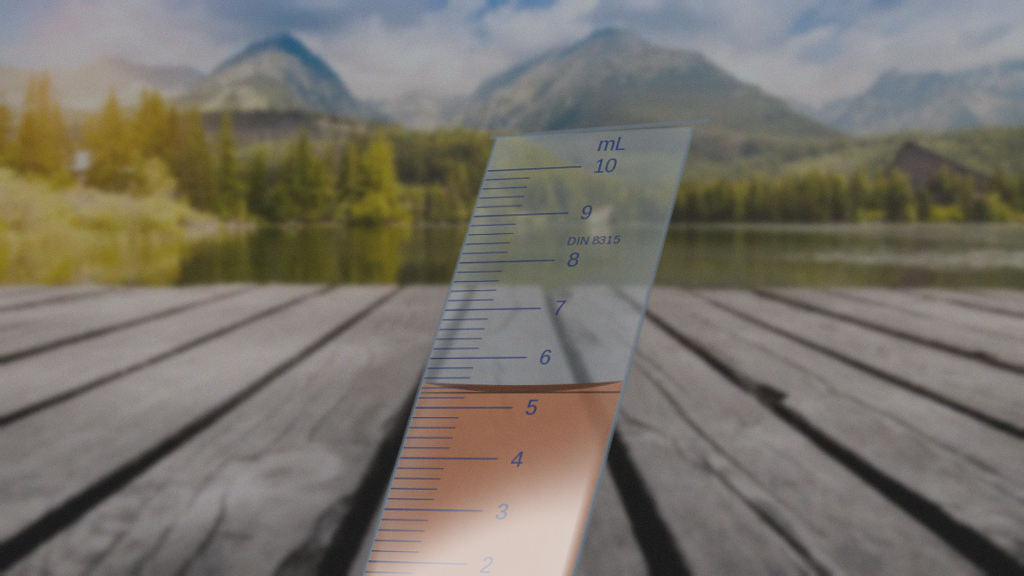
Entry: 5.3 mL
